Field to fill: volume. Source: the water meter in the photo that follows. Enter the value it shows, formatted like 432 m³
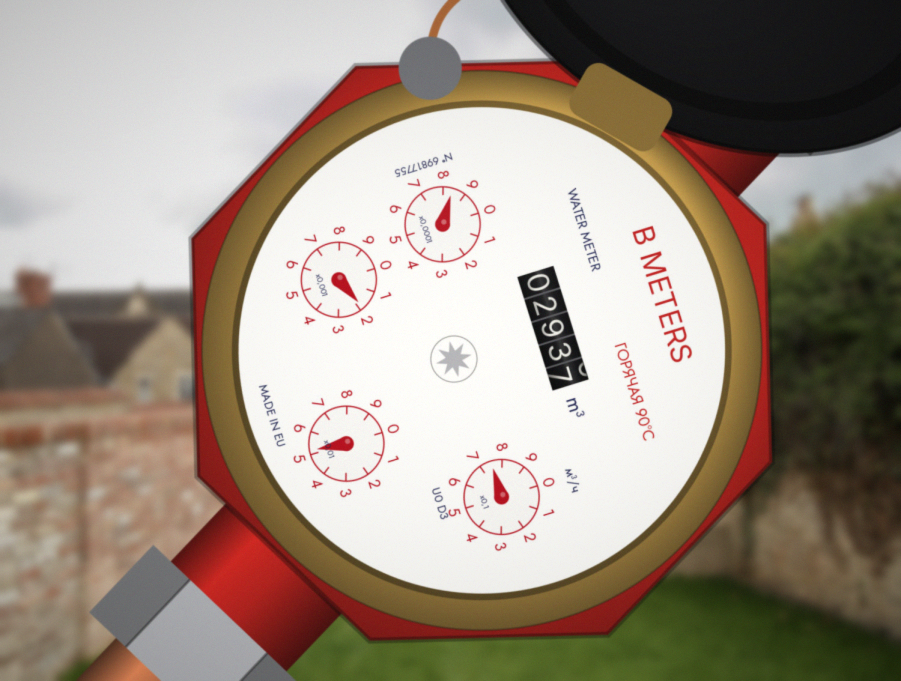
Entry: 2936.7518 m³
